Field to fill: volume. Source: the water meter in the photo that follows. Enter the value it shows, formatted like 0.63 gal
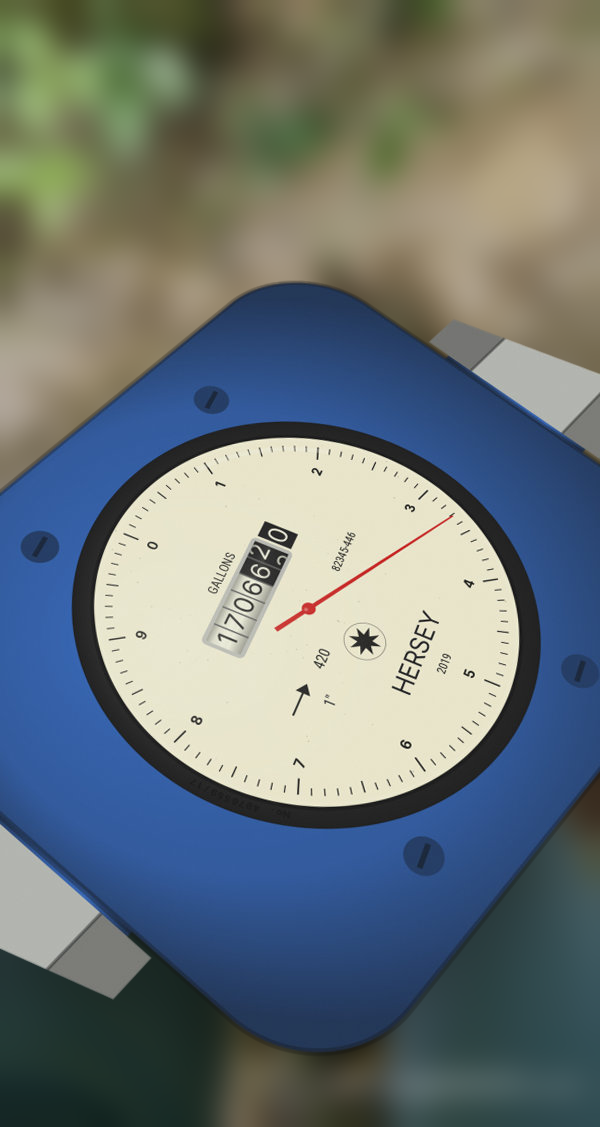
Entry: 1706623.3 gal
